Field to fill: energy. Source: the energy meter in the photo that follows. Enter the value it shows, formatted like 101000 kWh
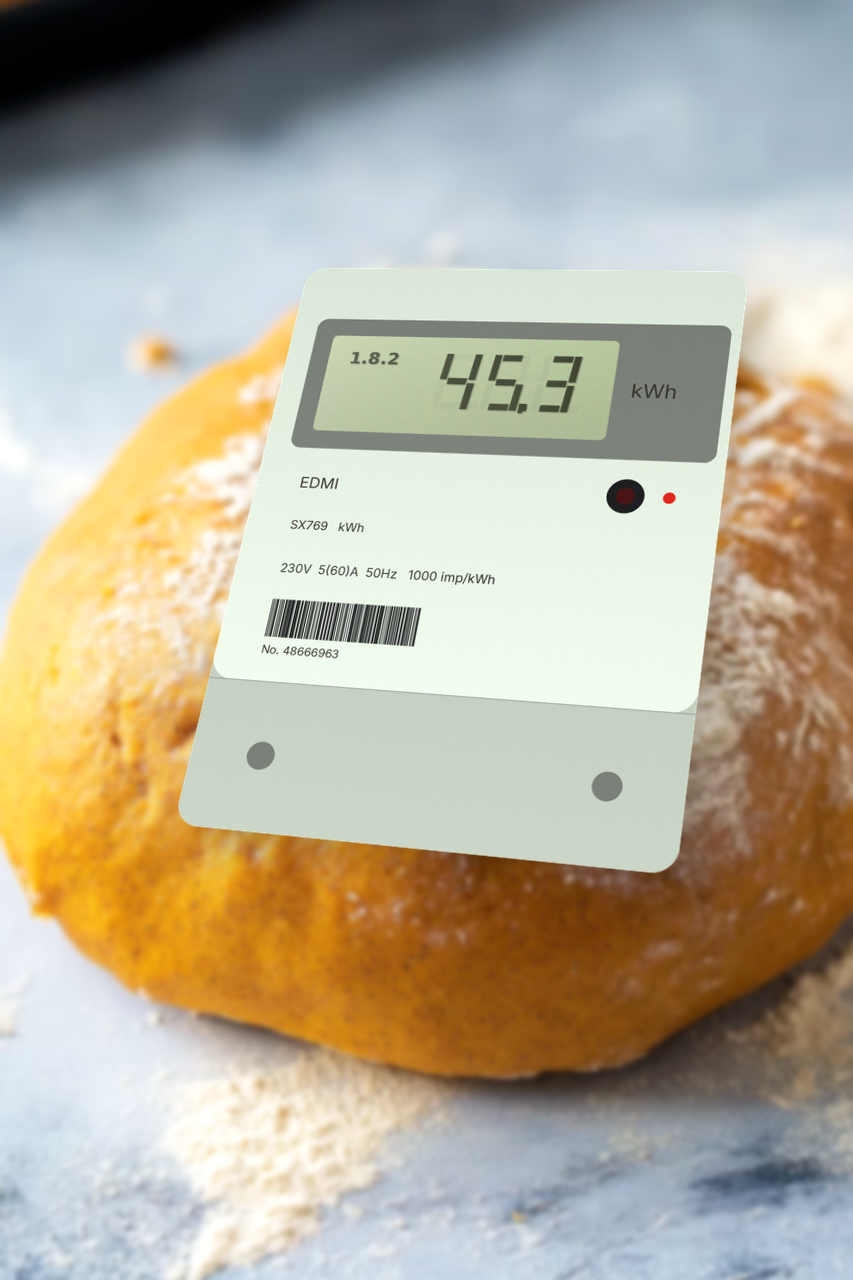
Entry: 45.3 kWh
